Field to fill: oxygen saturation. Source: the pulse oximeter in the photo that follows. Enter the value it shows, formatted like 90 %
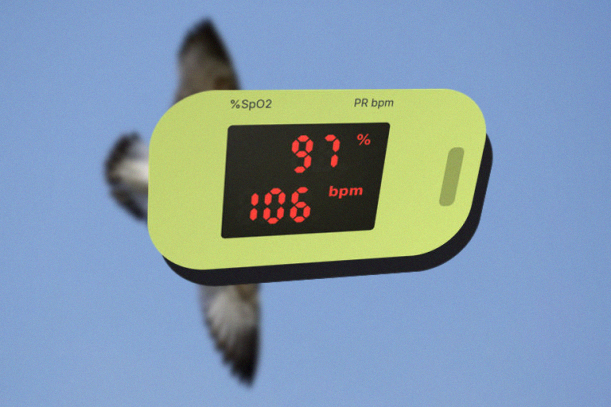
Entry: 97 %
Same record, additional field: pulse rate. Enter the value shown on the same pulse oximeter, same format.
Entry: 106 bpm
